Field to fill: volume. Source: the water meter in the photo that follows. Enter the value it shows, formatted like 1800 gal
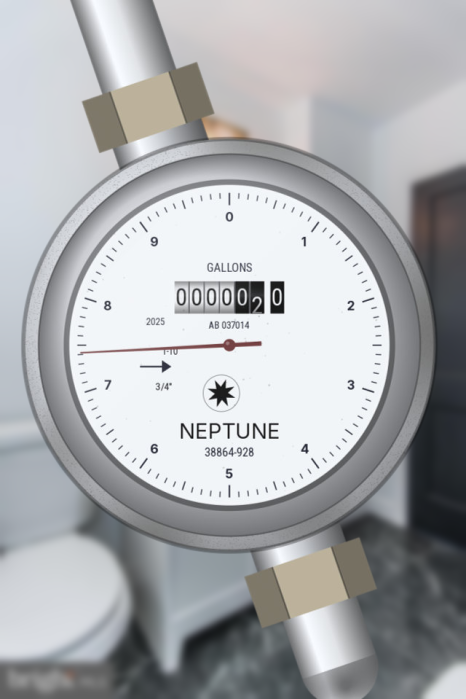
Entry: 17.4 gal
